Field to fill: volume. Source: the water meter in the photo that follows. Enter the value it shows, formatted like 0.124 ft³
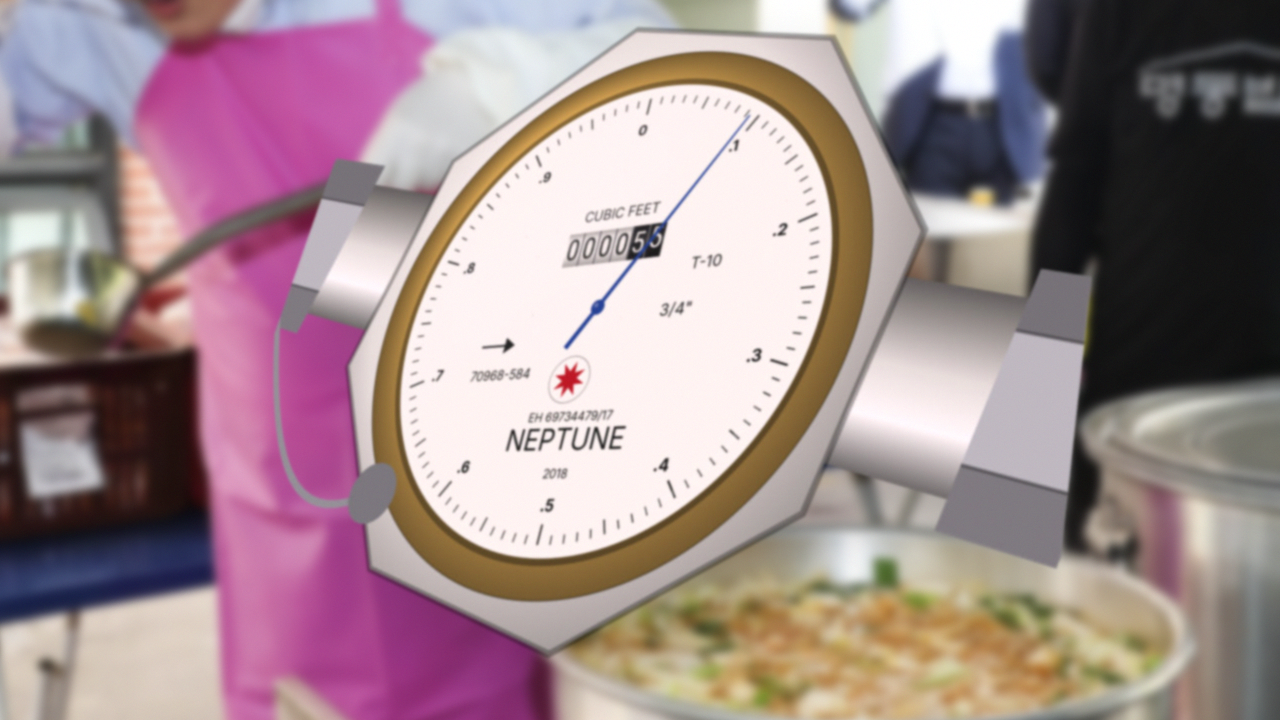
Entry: 55.09 ft³
